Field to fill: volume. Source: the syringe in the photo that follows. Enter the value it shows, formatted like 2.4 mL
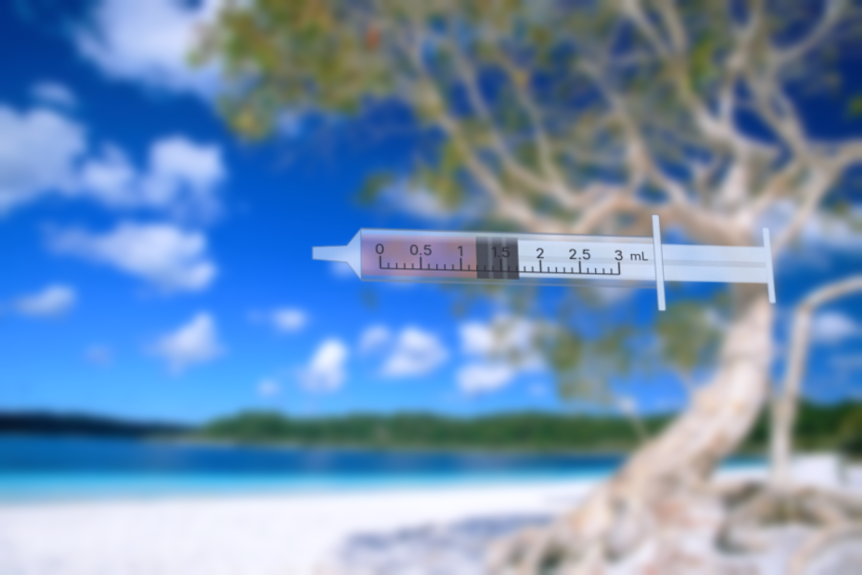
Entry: 1.2 mL
